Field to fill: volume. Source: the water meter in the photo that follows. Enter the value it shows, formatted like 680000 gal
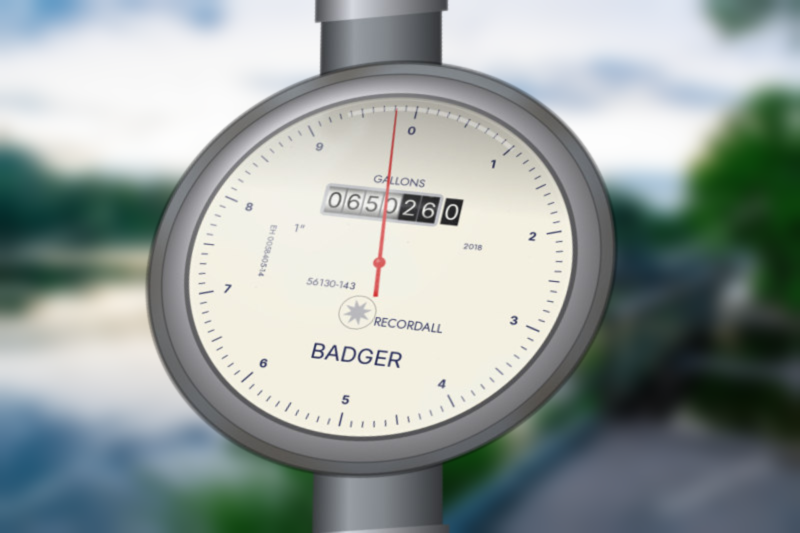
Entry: 650259.8 gal
